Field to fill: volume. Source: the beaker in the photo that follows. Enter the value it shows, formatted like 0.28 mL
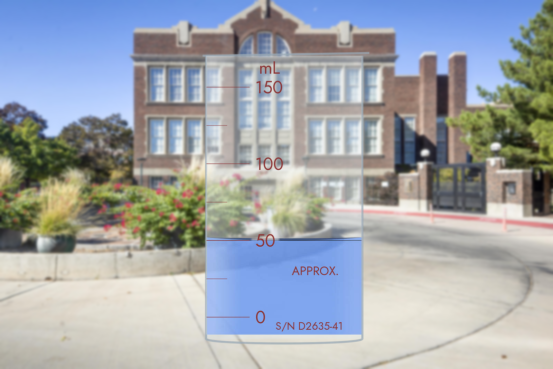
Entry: 50 mL
